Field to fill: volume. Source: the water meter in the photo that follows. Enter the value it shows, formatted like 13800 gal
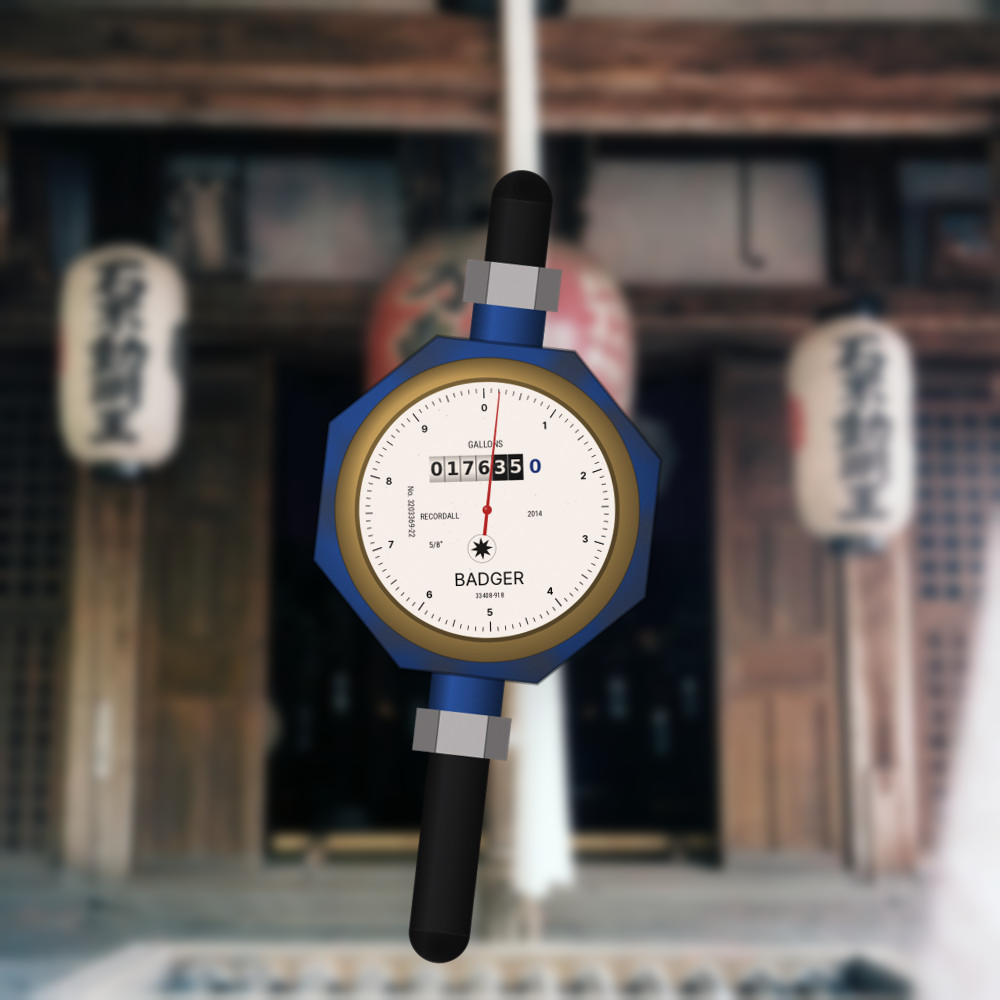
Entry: 176350.2 gal
